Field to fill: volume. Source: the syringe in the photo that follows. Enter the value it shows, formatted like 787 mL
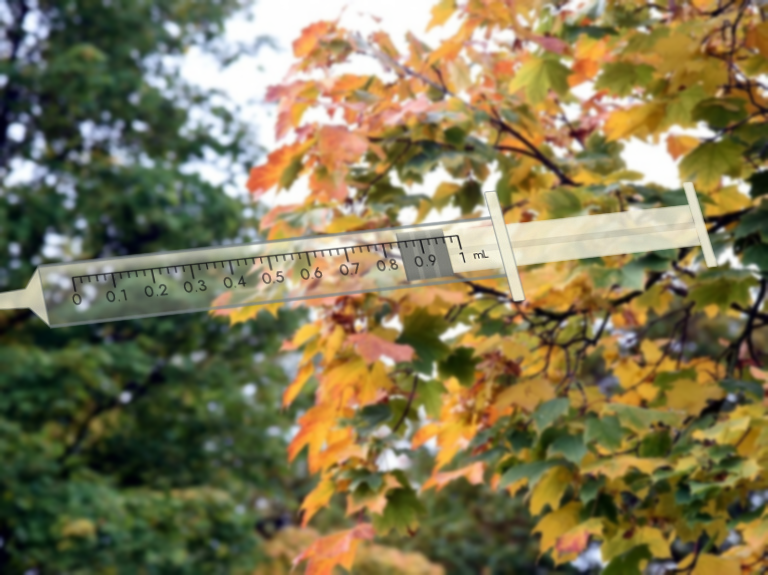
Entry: 0.84 mL
